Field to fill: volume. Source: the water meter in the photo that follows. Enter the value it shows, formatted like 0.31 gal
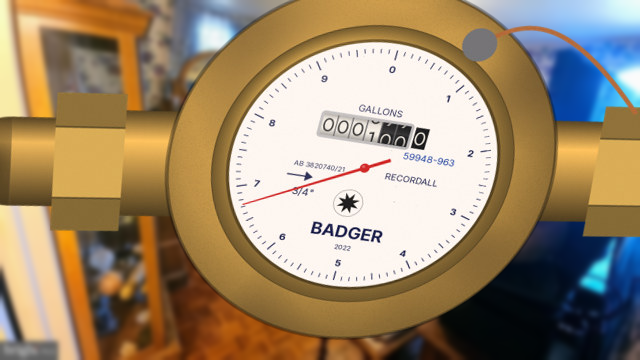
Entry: 996.7 gal
